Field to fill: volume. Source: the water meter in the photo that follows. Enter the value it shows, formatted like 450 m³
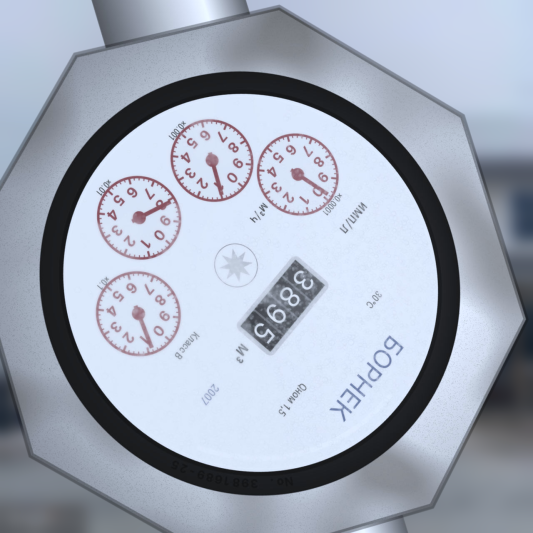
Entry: 3895.0809 m³
